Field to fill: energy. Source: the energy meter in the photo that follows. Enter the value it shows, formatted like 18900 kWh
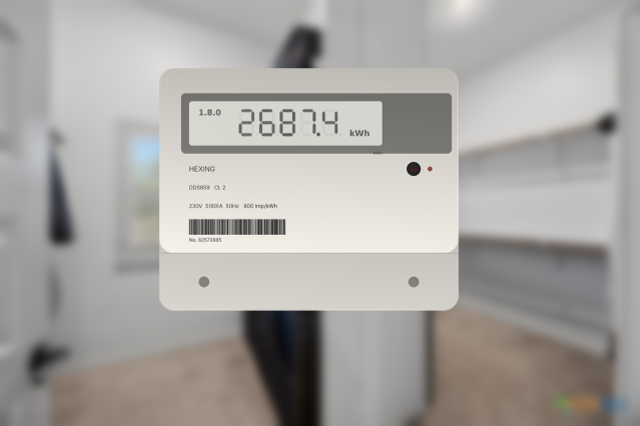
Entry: 2687.4 kWh
